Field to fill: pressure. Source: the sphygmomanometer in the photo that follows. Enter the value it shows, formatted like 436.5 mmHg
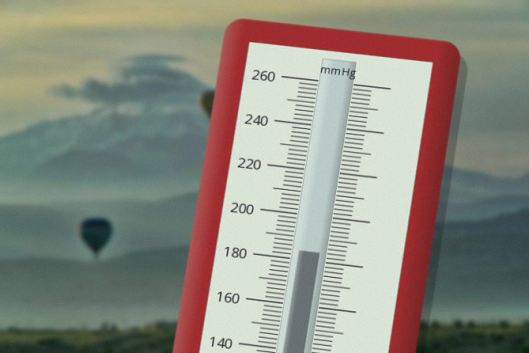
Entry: 184 mmHg
